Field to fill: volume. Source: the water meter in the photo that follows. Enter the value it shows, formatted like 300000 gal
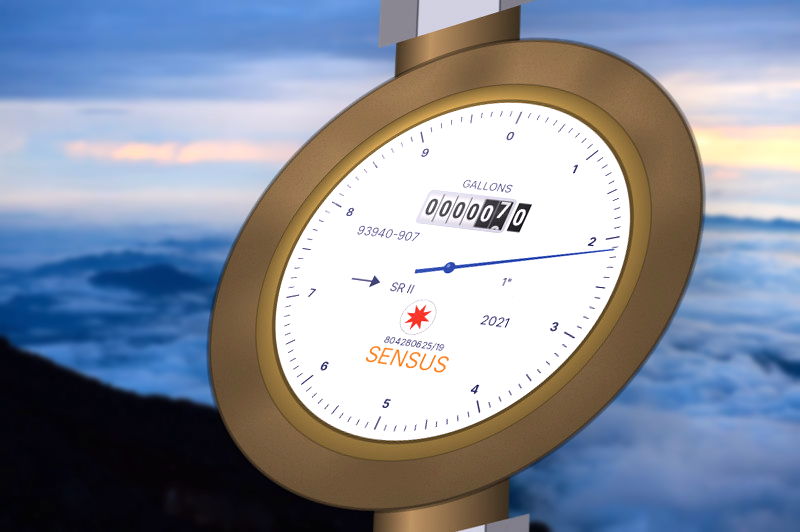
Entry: 72.1 gal
